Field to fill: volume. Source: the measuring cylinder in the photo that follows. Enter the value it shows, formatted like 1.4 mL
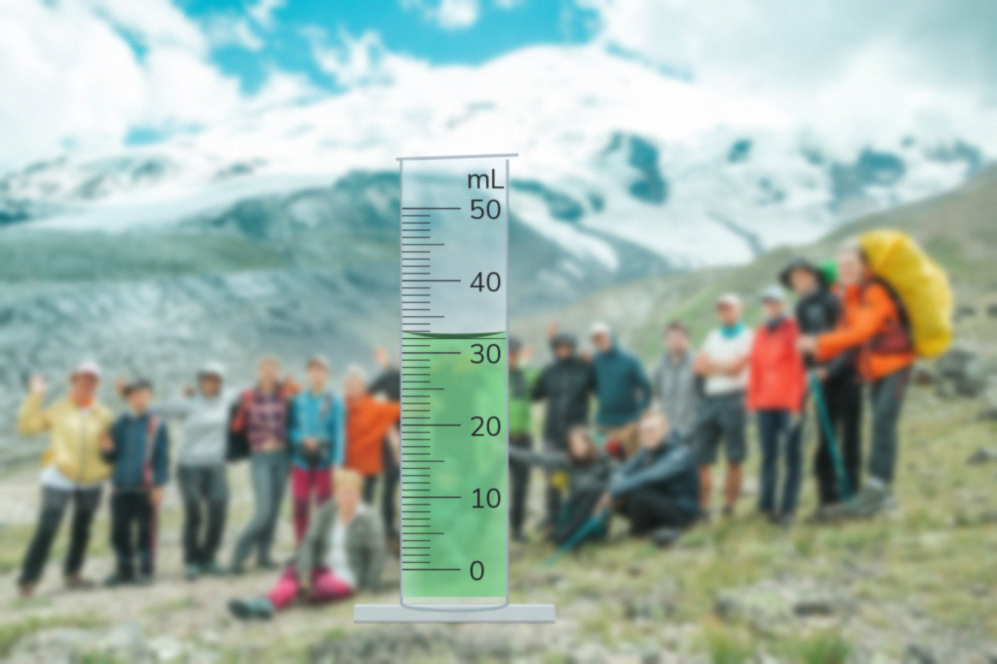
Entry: 32 mL
